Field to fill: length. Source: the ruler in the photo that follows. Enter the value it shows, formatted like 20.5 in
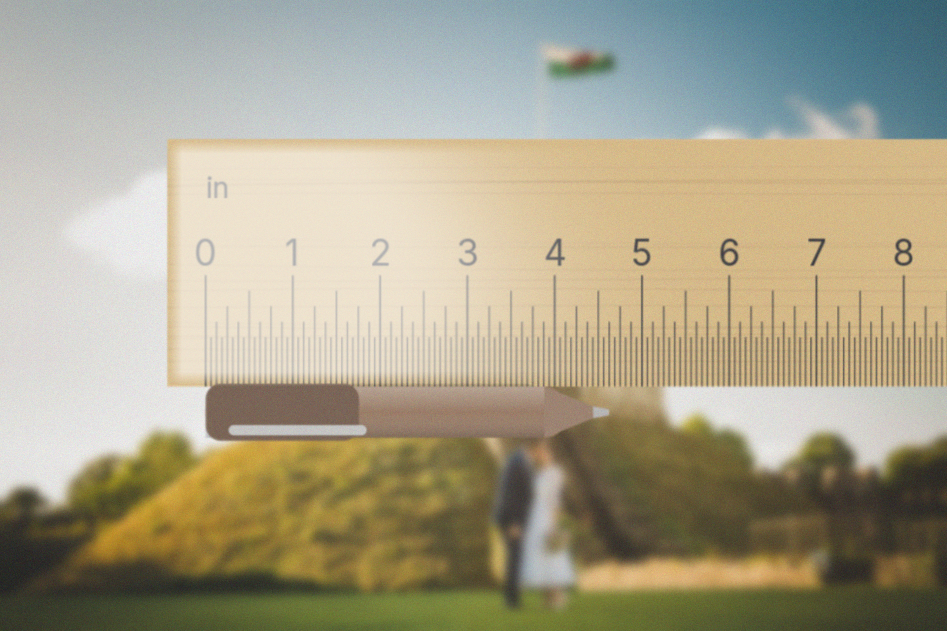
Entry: 4.625 in
